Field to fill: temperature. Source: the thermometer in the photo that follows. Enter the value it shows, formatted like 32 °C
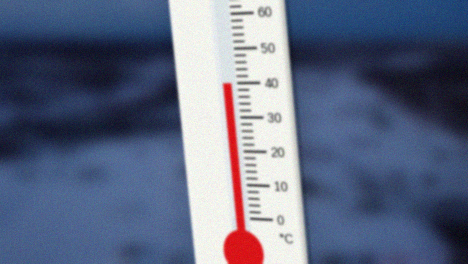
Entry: 40 °C
